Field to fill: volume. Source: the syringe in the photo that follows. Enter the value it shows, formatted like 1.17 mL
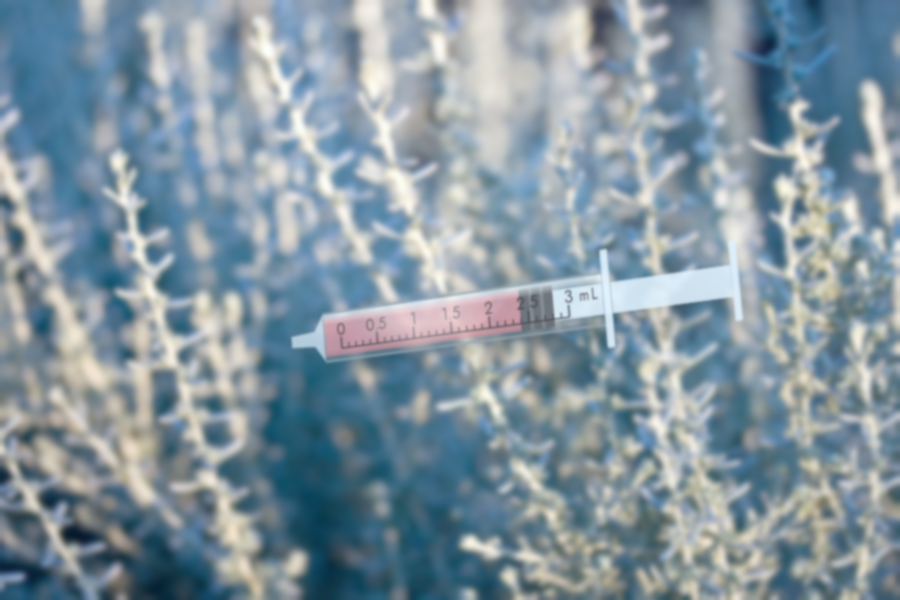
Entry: 2.4 mL
